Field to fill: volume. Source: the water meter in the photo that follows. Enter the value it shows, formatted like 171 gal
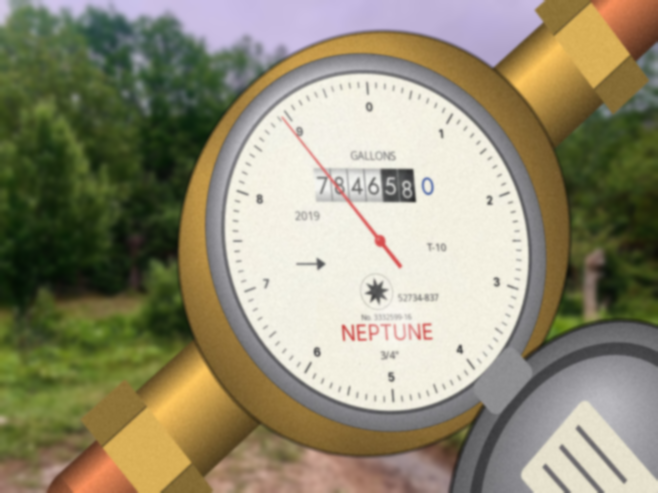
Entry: 7846578.9 gal
